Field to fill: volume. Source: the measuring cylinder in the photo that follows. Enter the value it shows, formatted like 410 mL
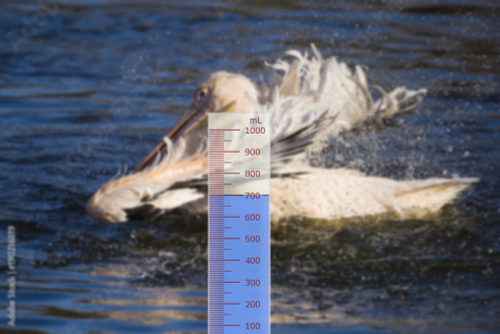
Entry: 700 mL
